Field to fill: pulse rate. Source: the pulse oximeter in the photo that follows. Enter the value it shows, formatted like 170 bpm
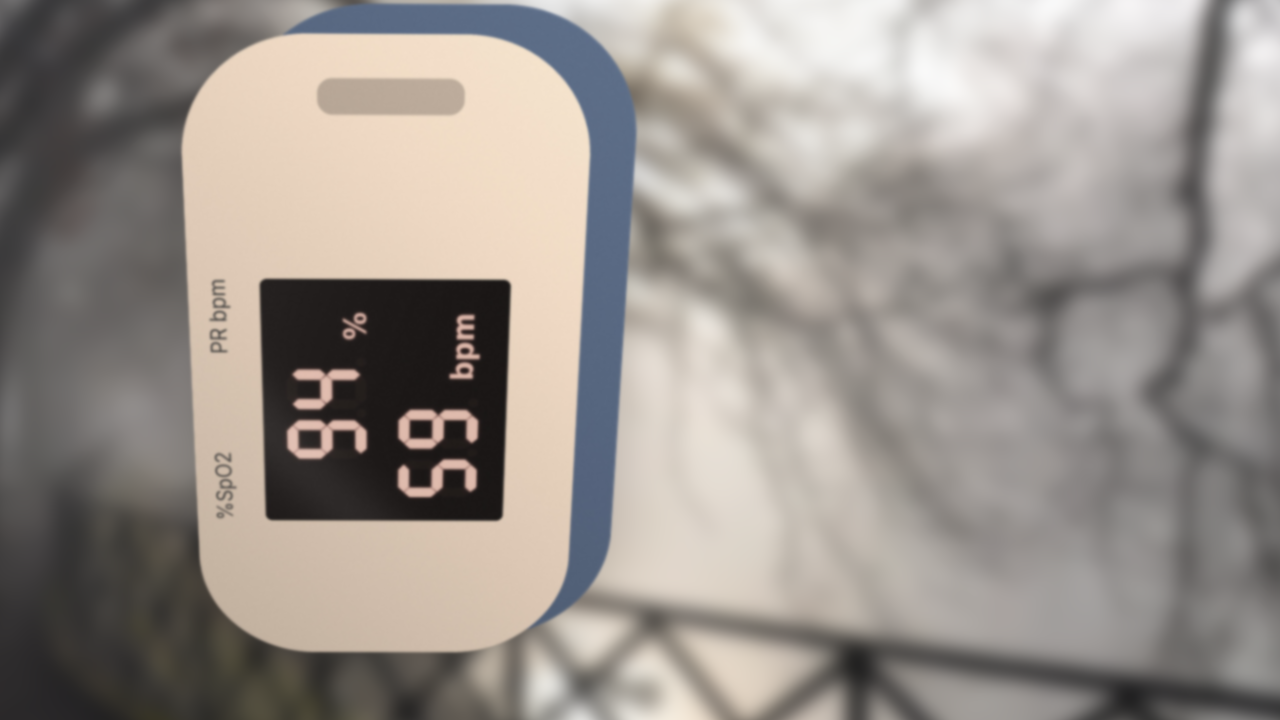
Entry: 59 bpm
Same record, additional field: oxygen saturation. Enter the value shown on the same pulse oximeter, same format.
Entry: 94 %
